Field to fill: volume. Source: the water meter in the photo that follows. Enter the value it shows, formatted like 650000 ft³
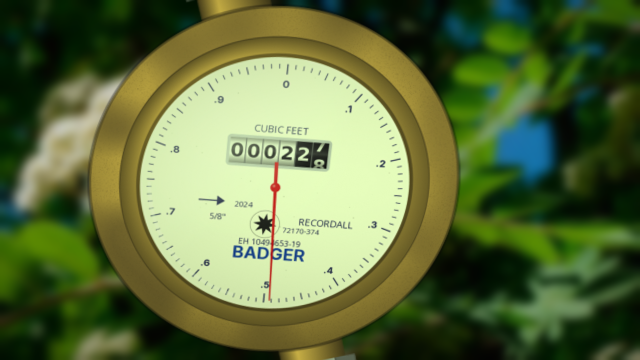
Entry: 227.49 ft³
